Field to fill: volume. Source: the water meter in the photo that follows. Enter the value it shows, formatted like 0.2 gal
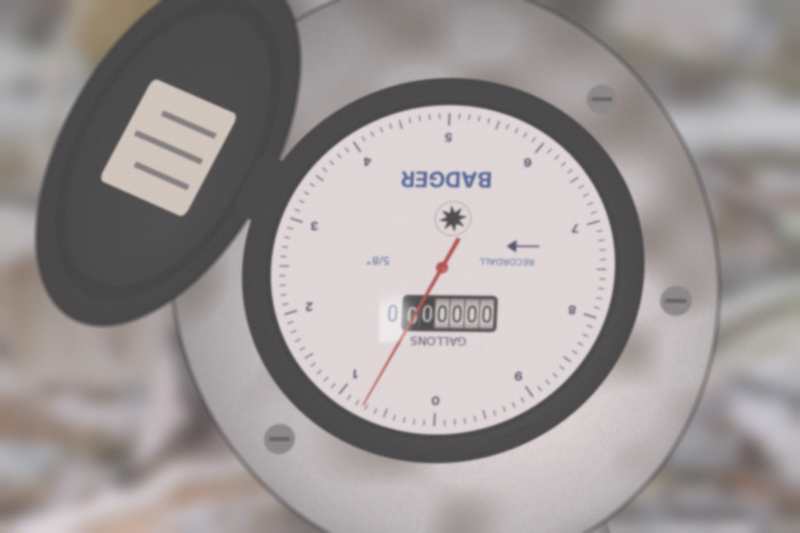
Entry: 0.7 gal
